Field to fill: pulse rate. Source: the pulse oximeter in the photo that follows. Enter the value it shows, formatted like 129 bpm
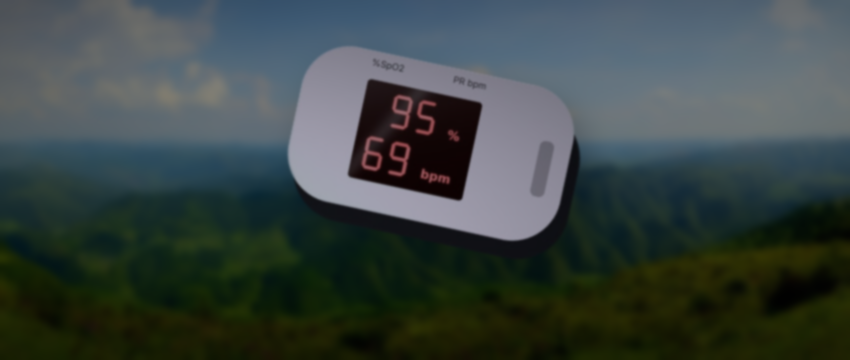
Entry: 69 bpm
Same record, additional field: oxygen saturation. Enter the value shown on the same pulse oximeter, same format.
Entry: 95 %
